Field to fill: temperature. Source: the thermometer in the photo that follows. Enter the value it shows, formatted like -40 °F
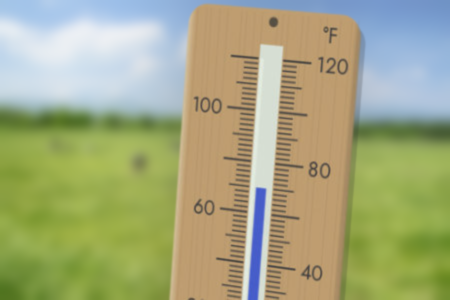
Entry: 70 °F
